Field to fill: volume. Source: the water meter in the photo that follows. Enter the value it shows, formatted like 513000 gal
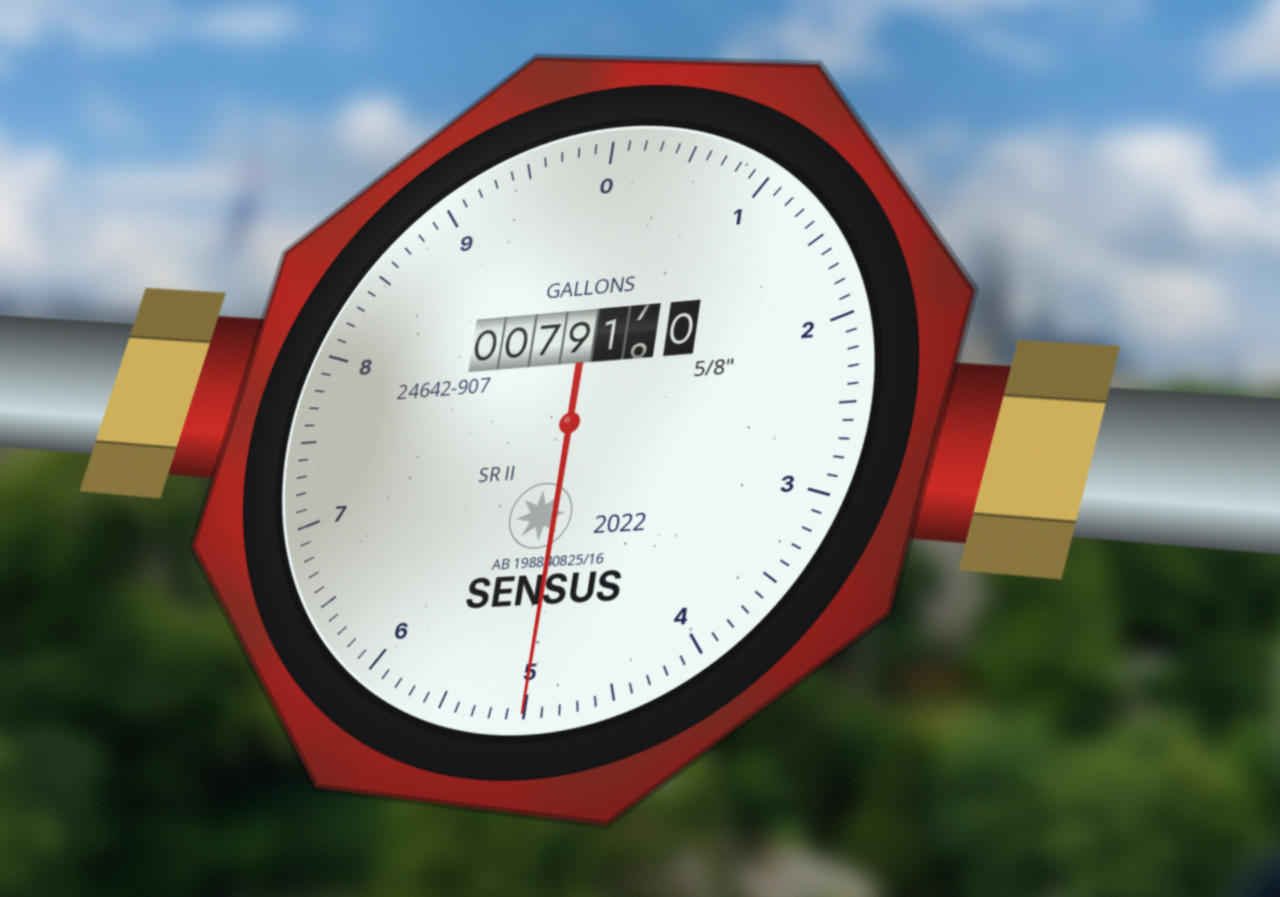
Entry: 79175.0 gal
